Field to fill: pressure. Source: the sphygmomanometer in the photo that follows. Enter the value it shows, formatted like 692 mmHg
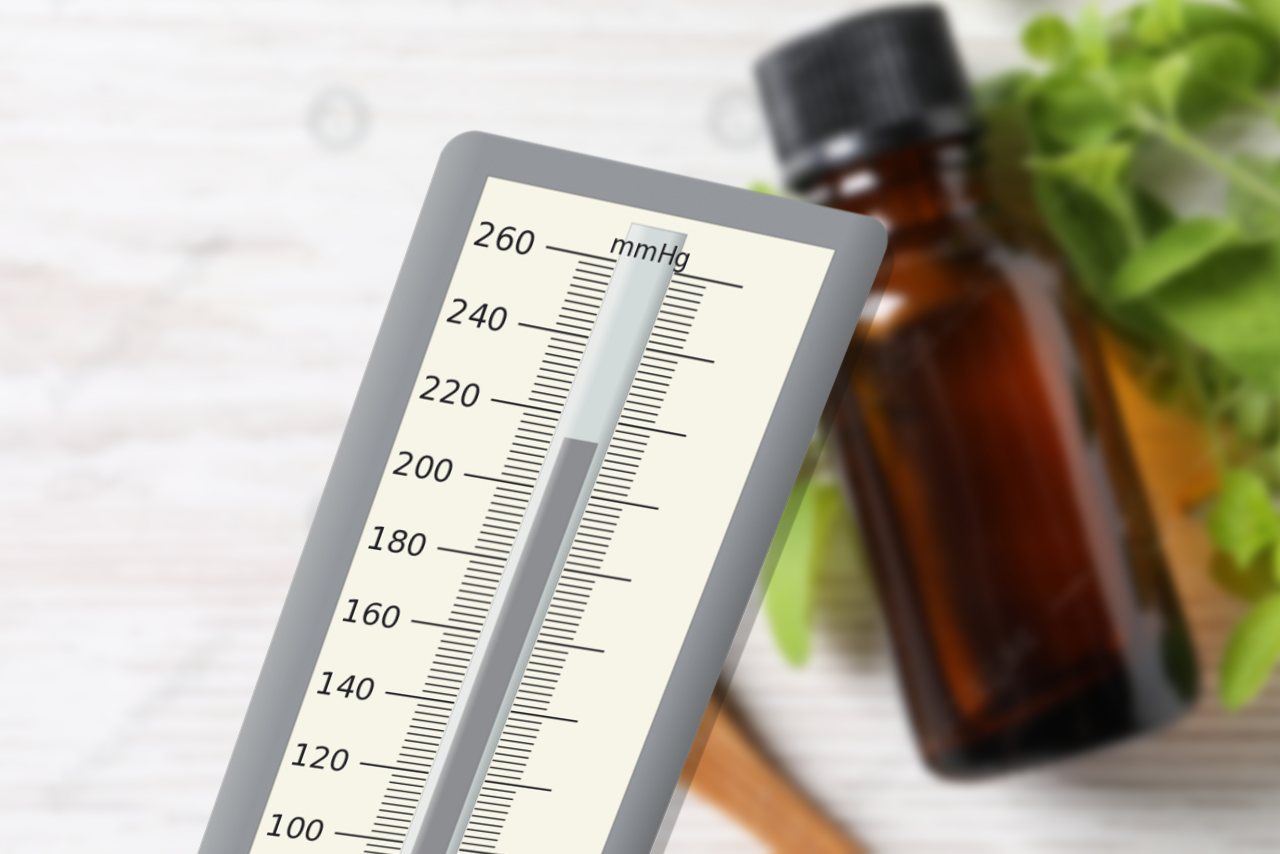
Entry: 214 mmHg
